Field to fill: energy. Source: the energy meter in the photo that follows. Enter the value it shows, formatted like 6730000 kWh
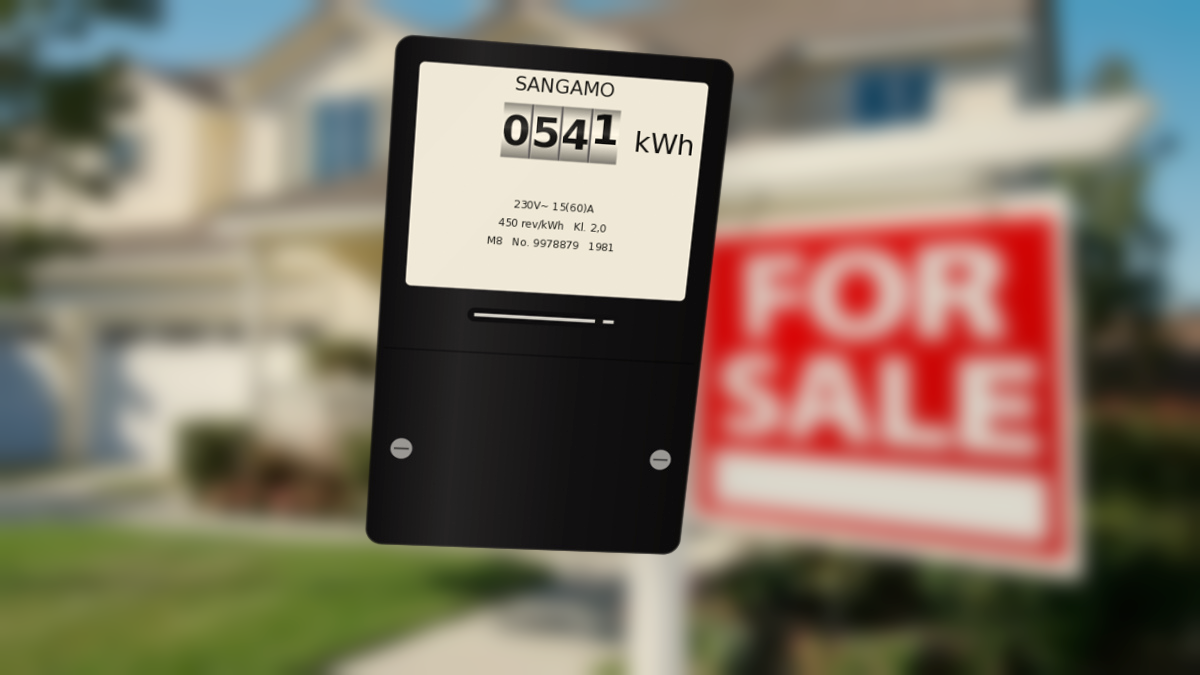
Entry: 541 kWh
